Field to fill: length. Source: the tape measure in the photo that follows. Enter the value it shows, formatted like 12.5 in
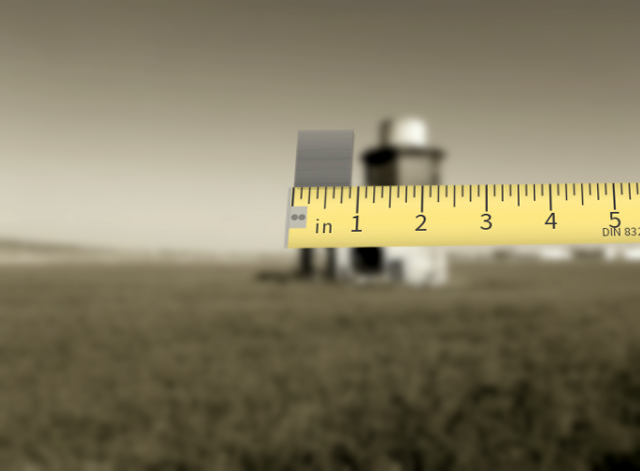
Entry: 0.875 in
